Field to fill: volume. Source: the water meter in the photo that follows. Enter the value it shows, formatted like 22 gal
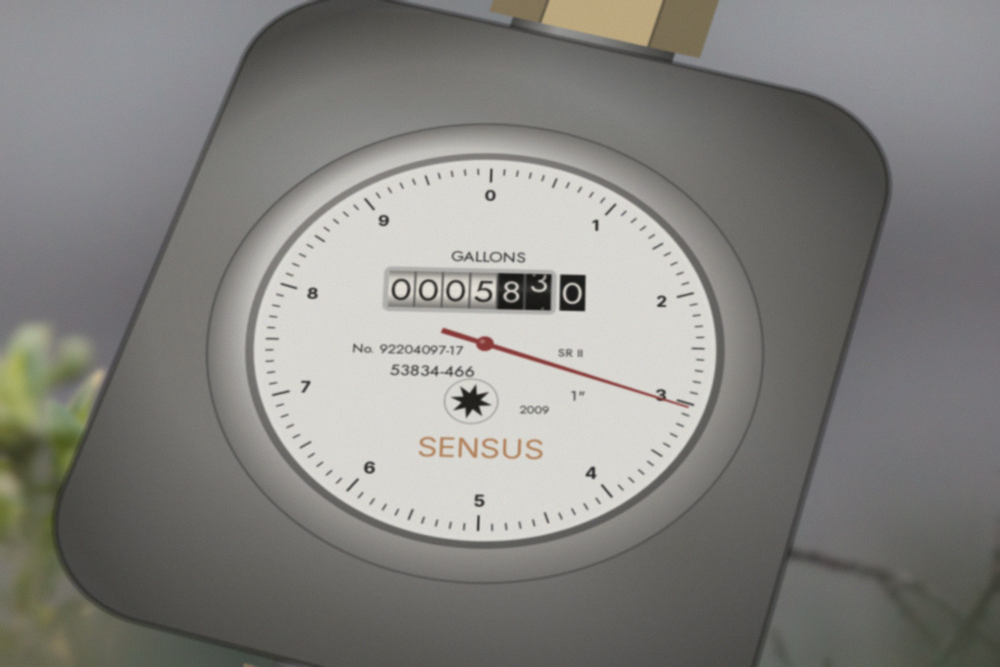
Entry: 5833.0 gal
